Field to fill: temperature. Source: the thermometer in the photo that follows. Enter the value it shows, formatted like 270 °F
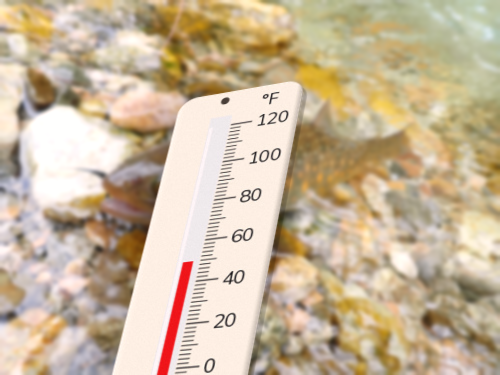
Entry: 50 °F
